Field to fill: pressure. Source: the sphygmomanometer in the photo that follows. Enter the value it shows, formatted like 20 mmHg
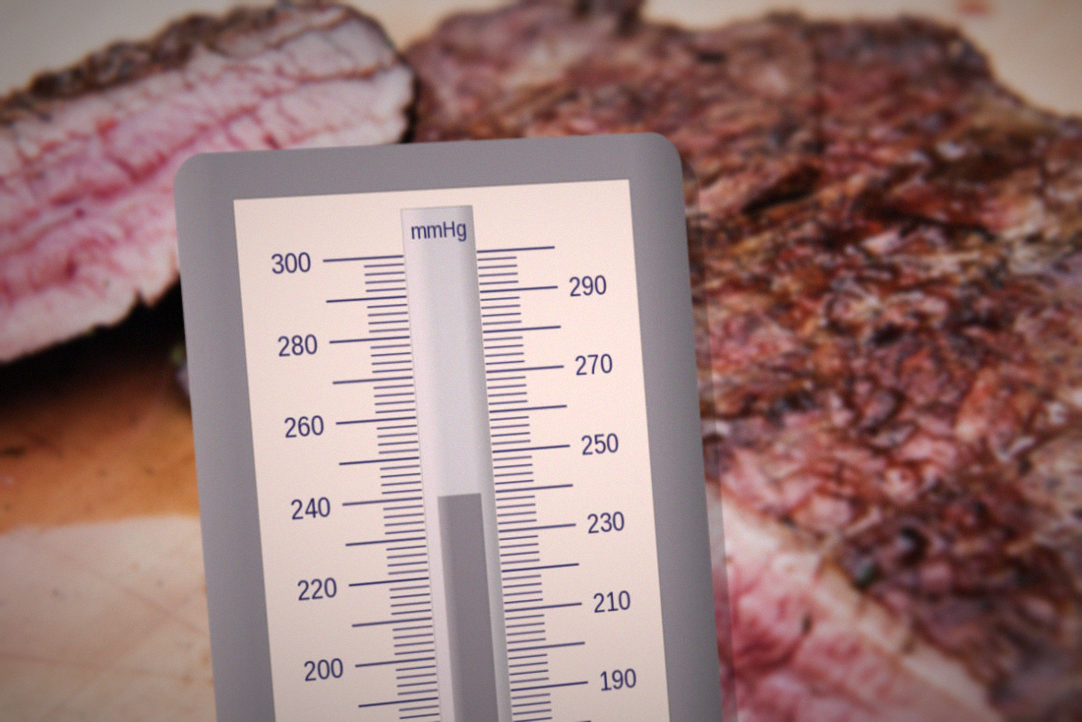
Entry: 240 mmHg
